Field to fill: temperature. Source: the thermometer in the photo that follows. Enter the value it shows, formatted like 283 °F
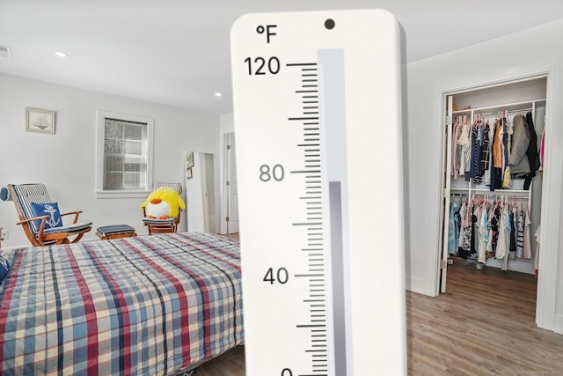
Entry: 76 °F
